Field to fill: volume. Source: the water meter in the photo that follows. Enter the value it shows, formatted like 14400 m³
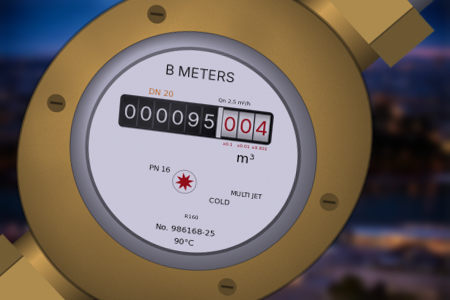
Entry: 95.004 m³
